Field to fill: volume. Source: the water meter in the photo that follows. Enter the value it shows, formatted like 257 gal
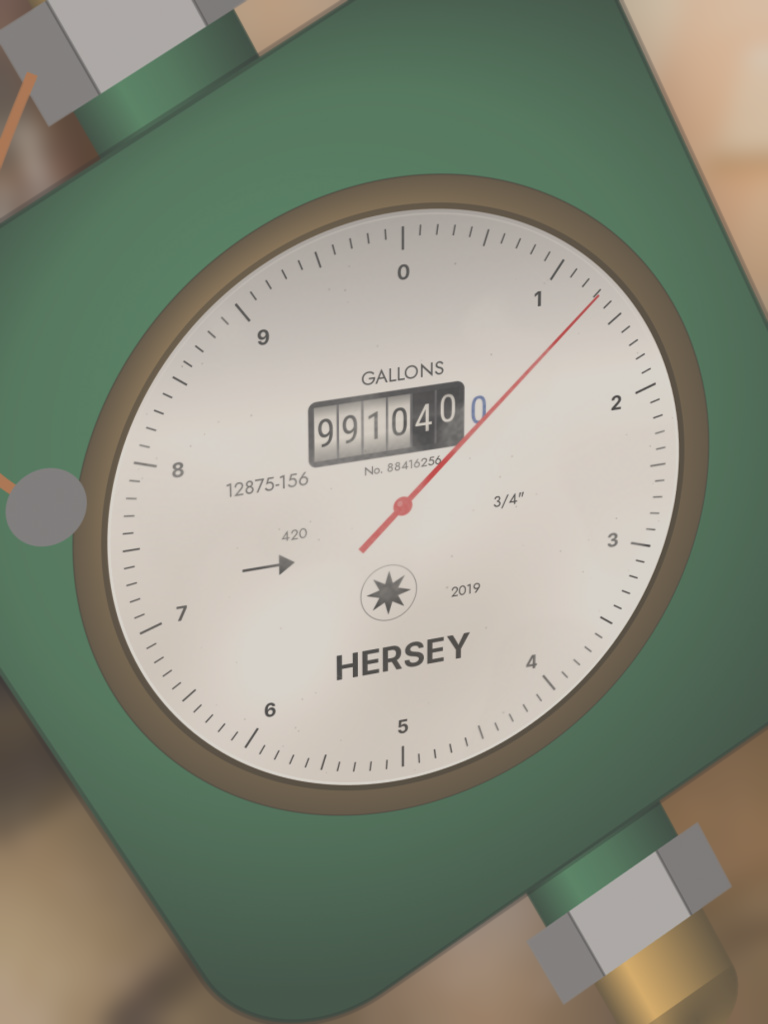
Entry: 9910401.3 gal
